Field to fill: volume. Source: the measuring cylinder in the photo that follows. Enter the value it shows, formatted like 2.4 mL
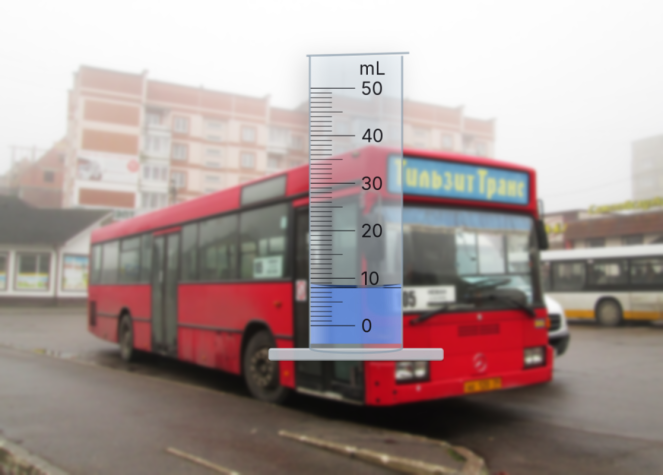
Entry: 8 mL
